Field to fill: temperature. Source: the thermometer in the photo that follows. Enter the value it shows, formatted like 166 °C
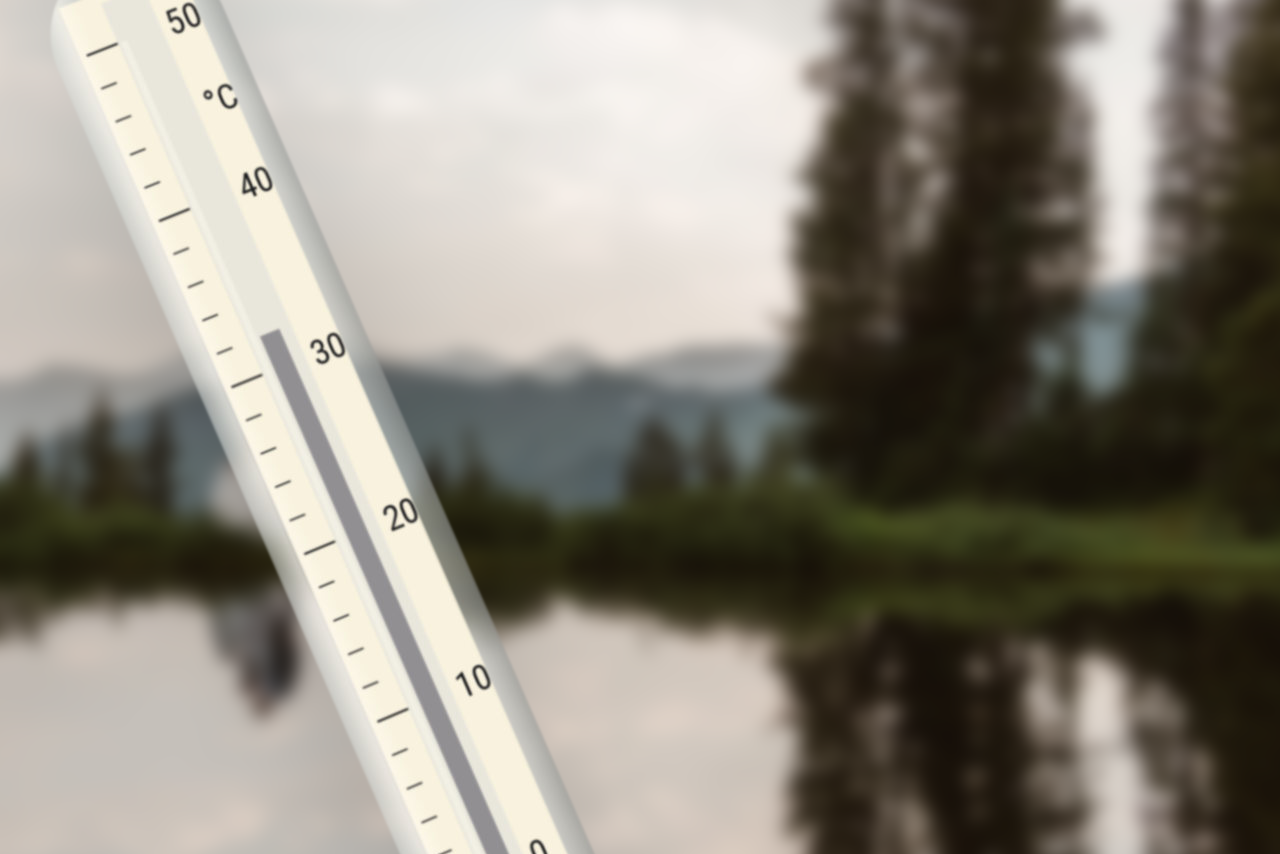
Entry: 32 °C
